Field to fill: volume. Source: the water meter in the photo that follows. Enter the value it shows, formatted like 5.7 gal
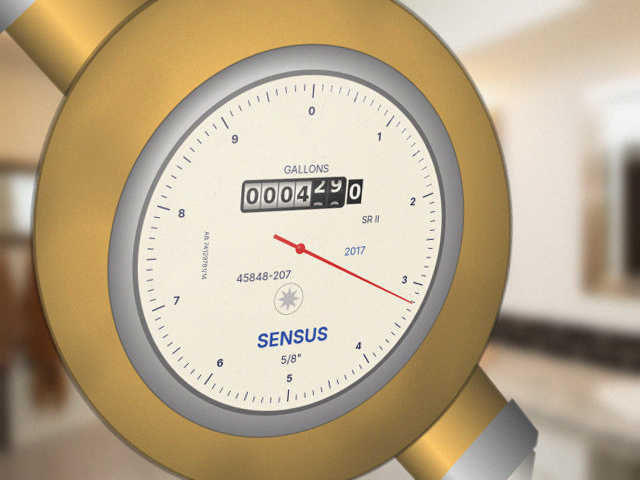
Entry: 4293.2 gal
